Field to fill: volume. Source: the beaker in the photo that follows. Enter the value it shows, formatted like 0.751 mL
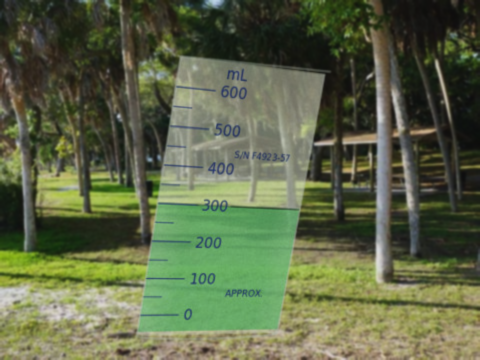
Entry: 300 mL
